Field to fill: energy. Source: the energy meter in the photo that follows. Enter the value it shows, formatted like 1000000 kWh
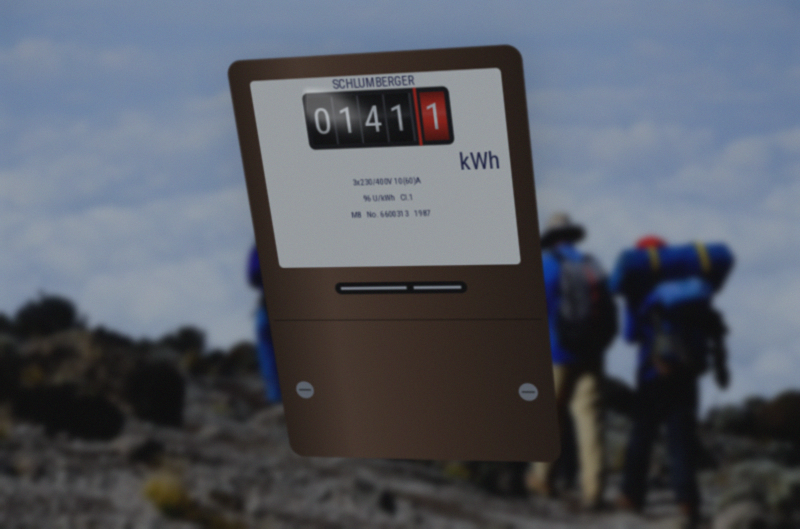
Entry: 141.1 kWh
